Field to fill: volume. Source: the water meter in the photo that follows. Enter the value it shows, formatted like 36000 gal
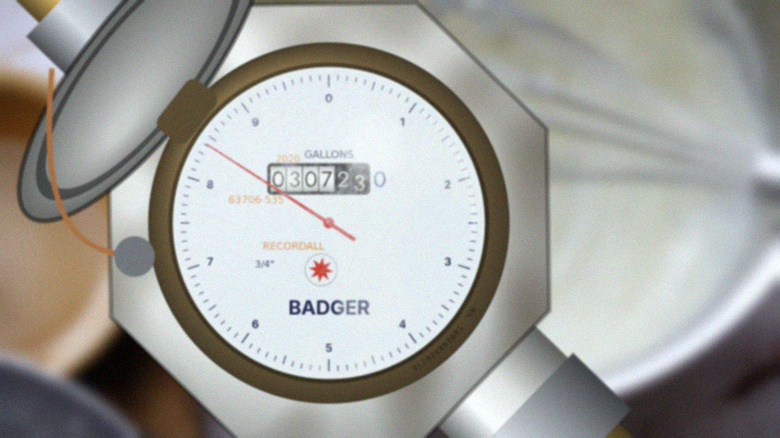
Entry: 307228.4 gal
